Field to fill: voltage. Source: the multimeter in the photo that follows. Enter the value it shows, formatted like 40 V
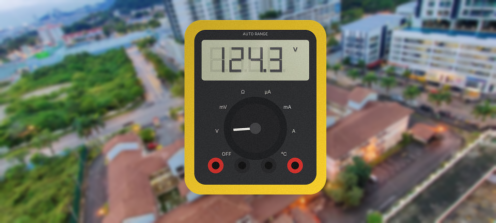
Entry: 124.3 V
